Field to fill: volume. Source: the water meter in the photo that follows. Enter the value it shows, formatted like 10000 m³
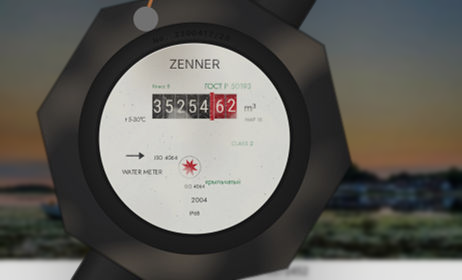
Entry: 35254.62 m³
